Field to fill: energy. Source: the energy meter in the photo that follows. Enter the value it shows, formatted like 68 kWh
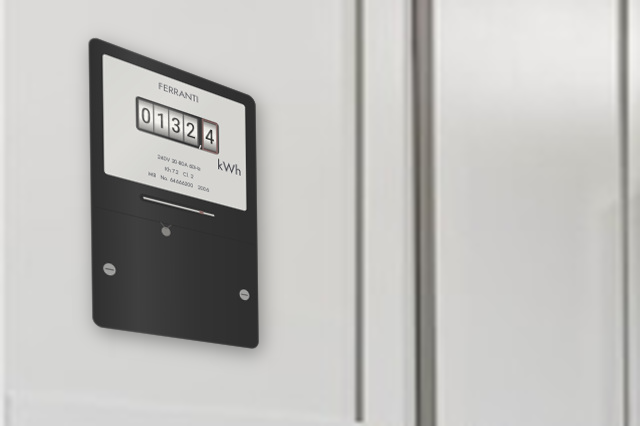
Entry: 132.4 kWh
